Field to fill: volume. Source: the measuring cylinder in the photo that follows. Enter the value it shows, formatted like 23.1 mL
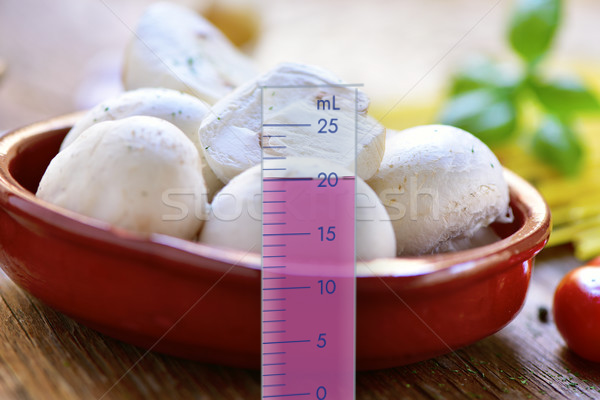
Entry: 20 mL
